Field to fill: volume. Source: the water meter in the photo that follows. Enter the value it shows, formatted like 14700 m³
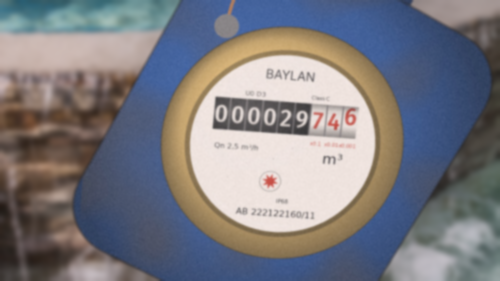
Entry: 29.746 m³
